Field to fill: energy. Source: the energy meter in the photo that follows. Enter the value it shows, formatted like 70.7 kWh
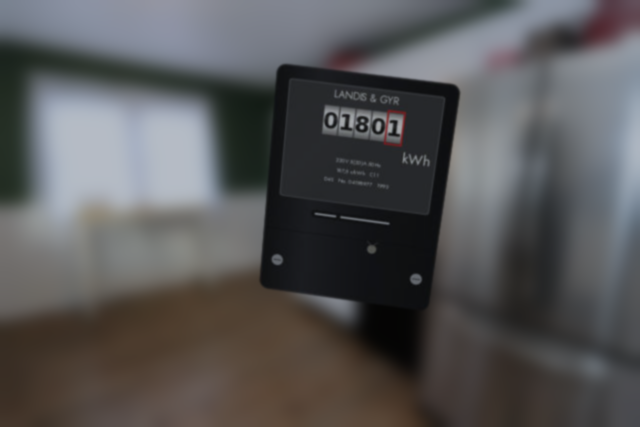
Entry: 180.1 kWh
